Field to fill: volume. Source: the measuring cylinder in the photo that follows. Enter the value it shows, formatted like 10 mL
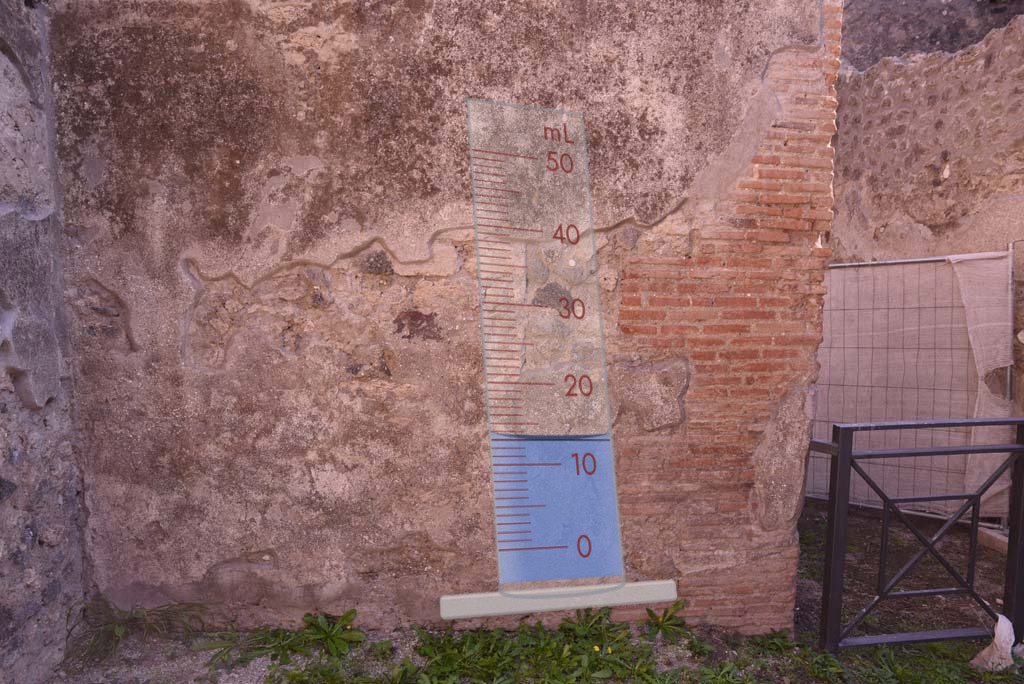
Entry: 13 mL
